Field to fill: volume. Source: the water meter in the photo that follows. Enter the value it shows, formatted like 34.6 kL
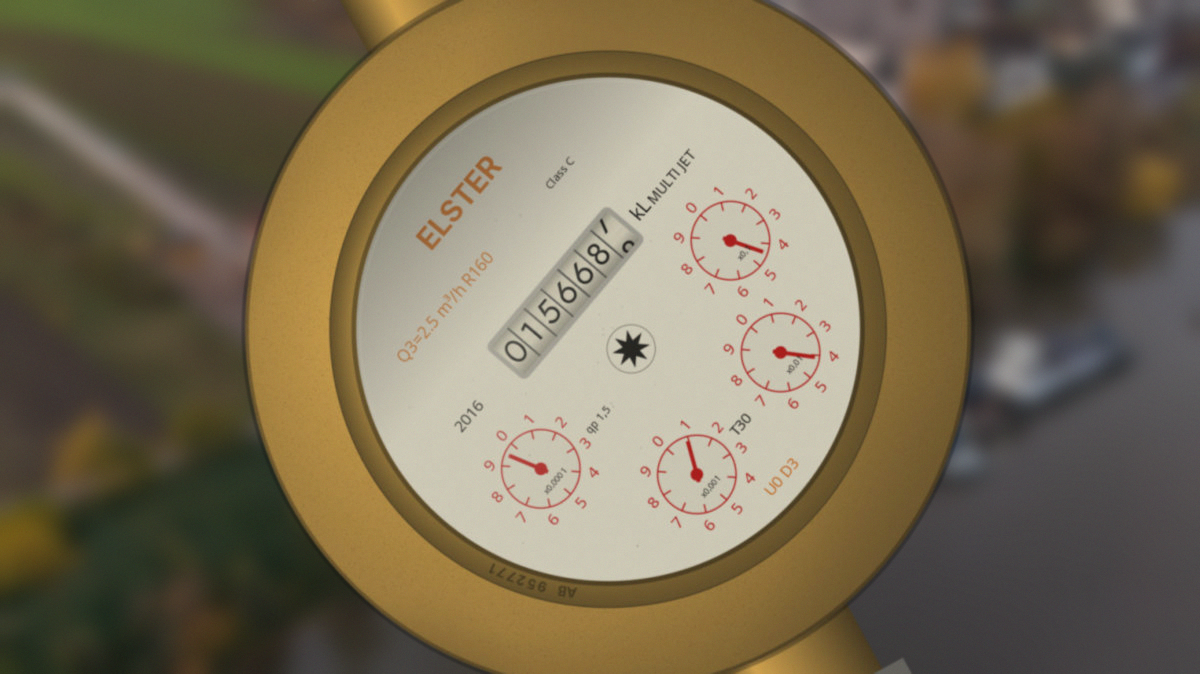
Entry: 156687.4409 kL
